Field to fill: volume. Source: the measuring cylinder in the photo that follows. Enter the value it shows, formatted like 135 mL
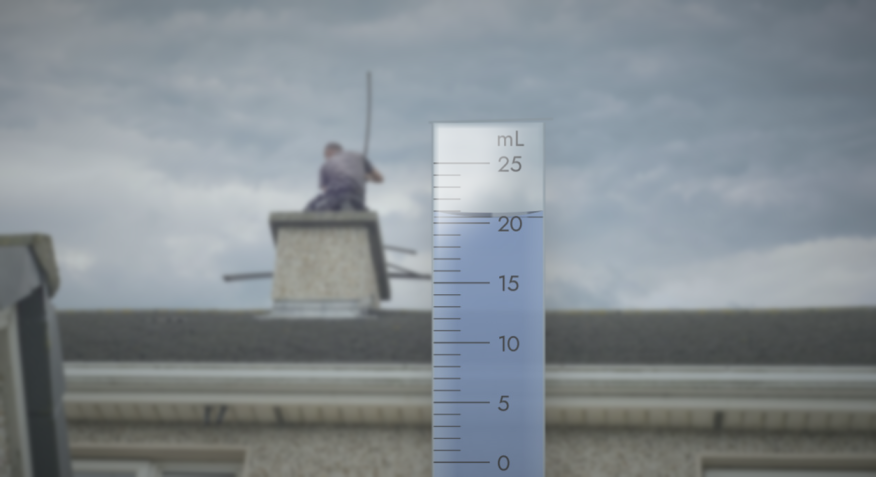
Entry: 20.5 mL
